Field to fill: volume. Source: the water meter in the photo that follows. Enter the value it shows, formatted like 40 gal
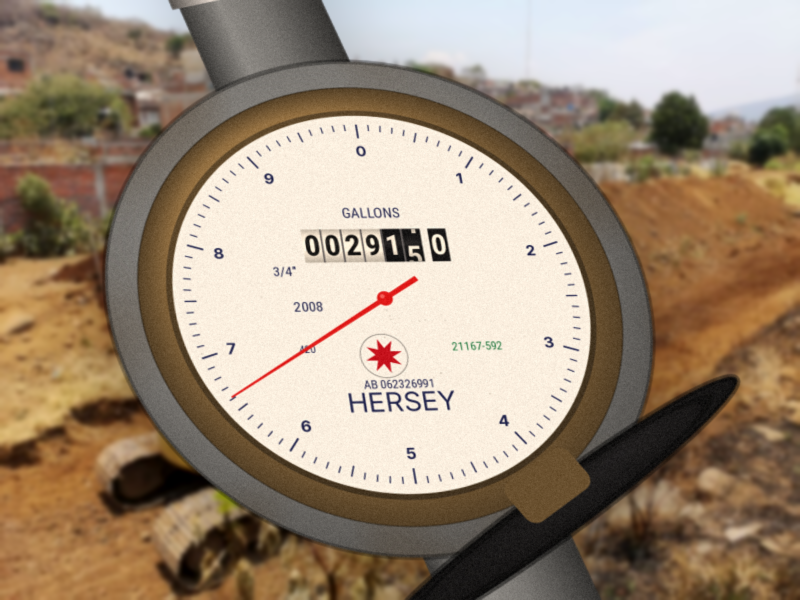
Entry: 29146.6 gal
